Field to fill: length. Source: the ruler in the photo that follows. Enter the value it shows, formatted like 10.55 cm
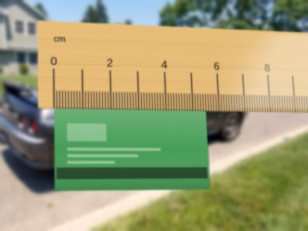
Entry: 5.5 cm
